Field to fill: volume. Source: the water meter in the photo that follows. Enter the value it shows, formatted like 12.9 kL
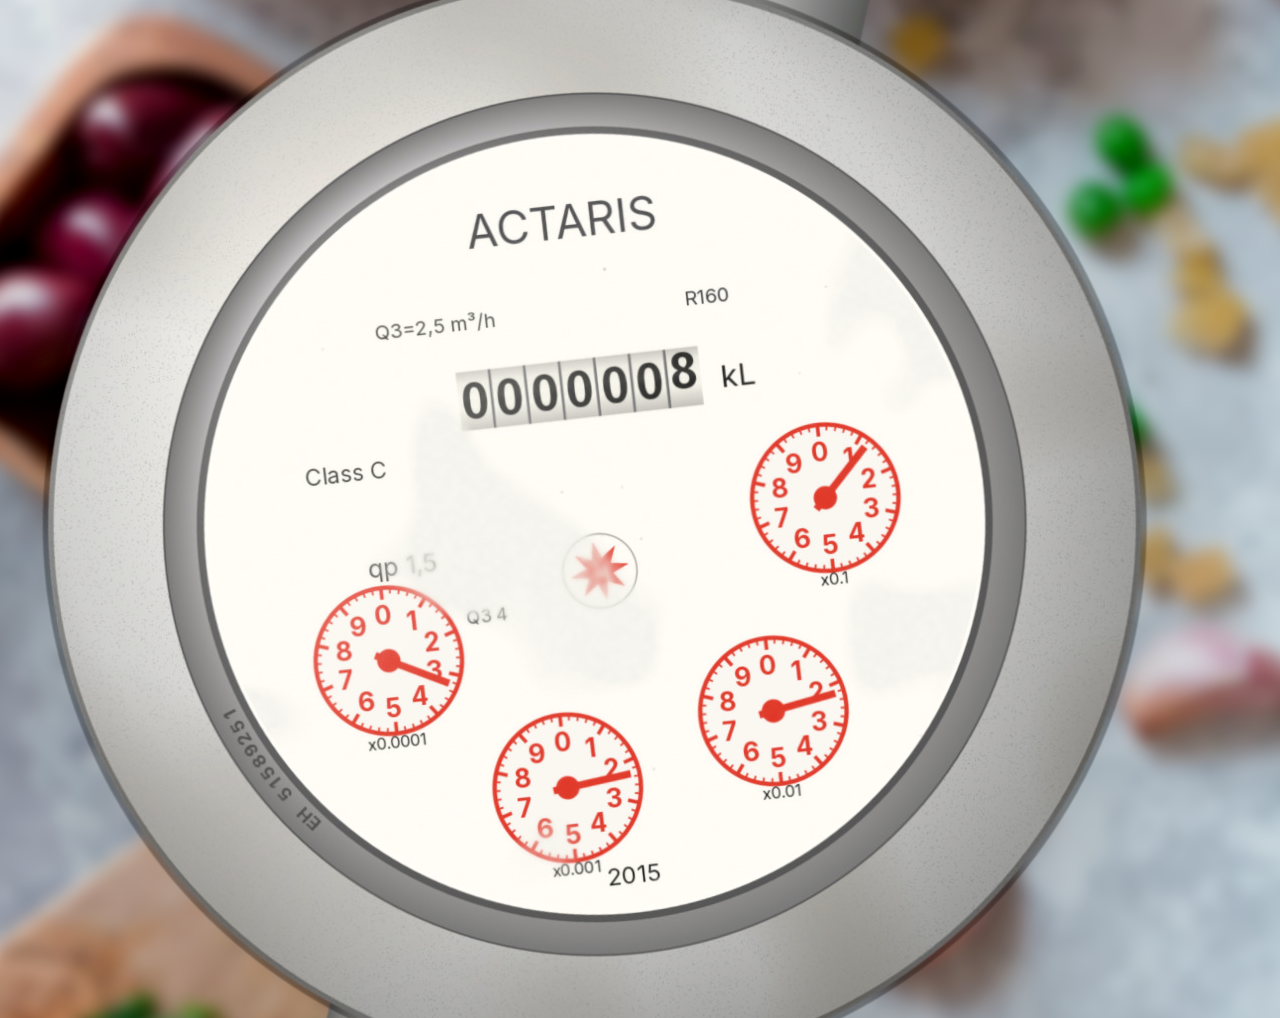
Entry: 8.1223 kL
